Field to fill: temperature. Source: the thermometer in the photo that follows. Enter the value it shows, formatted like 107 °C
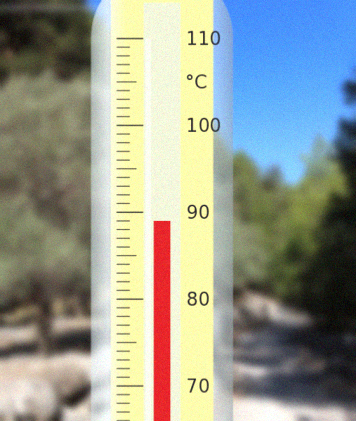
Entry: 89 °C
